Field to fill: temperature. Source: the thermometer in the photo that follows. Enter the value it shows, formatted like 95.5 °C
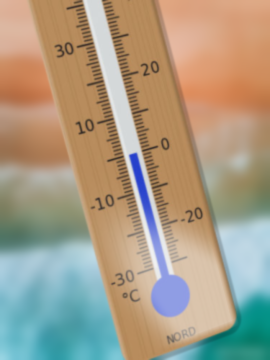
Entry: 0 °C
